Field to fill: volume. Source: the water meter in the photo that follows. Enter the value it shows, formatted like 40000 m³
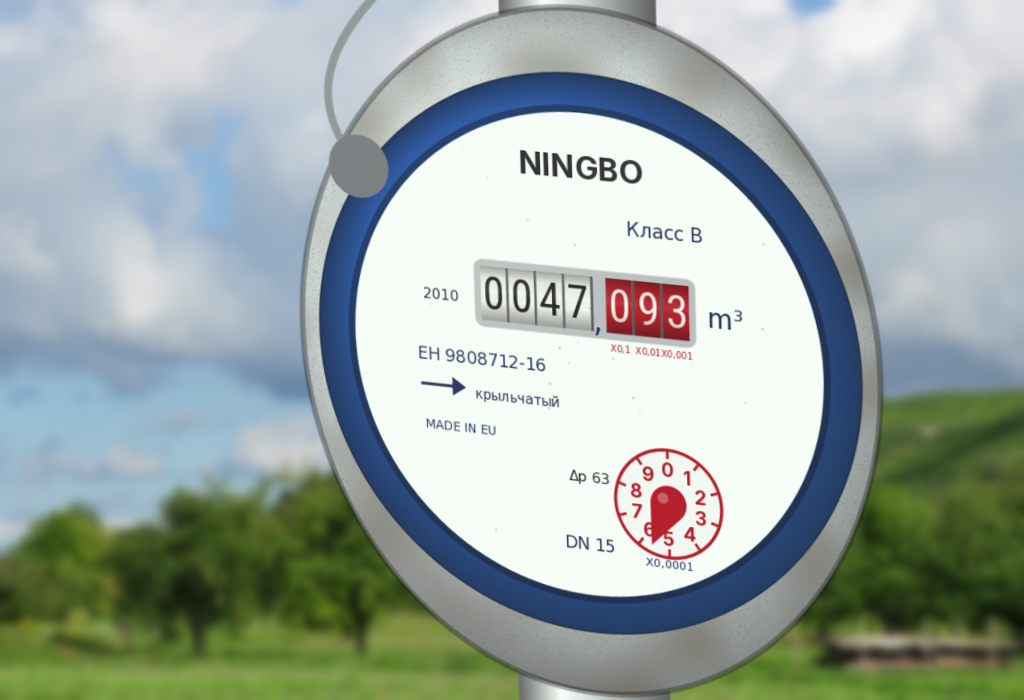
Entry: 47.0935 m³
